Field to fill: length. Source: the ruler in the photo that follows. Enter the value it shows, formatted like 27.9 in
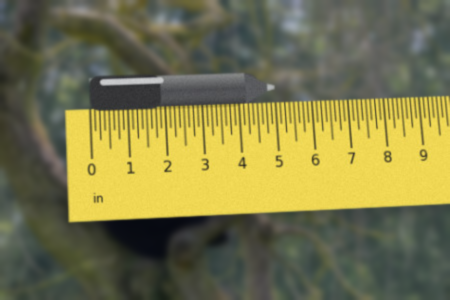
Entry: 5 in
